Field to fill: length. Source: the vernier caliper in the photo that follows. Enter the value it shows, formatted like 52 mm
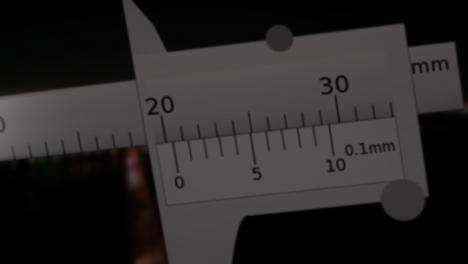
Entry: 20.4 mm
